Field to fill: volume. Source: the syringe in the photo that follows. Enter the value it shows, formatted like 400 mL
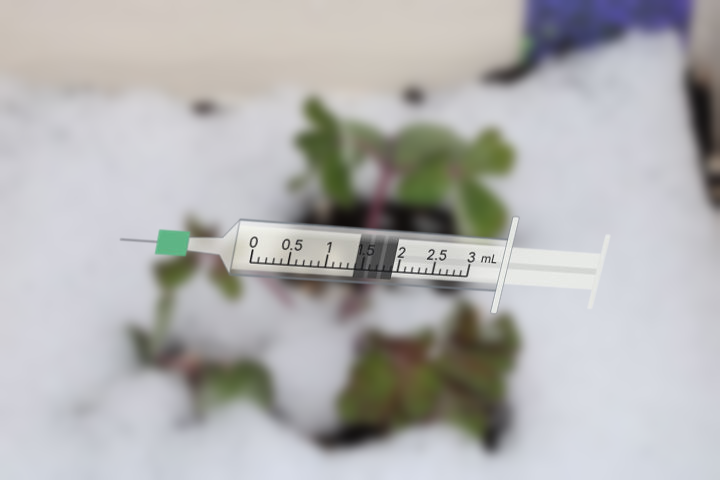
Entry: 1.4 mL
